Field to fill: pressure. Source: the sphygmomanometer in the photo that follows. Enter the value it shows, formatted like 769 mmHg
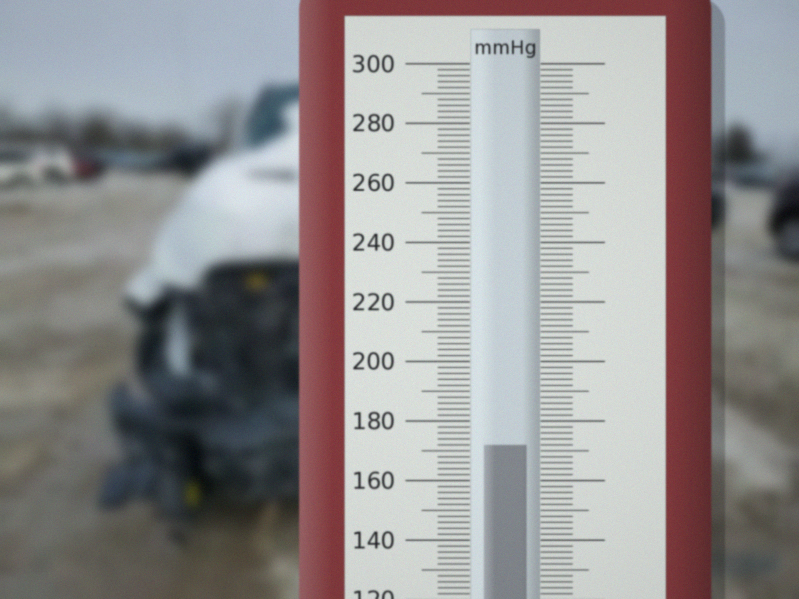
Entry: 172 mmHg
